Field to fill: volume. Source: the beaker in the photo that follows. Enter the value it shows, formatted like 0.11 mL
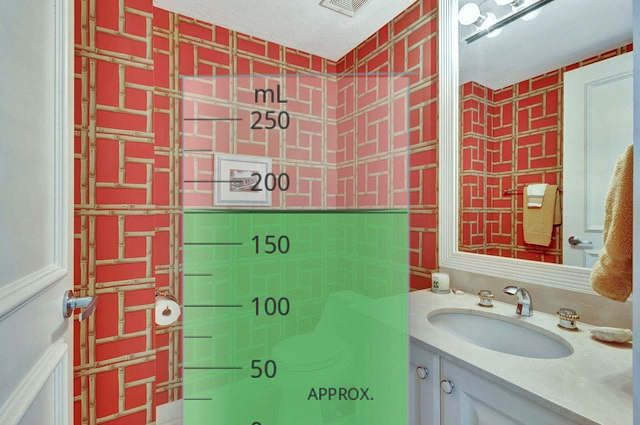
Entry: 175 mL
